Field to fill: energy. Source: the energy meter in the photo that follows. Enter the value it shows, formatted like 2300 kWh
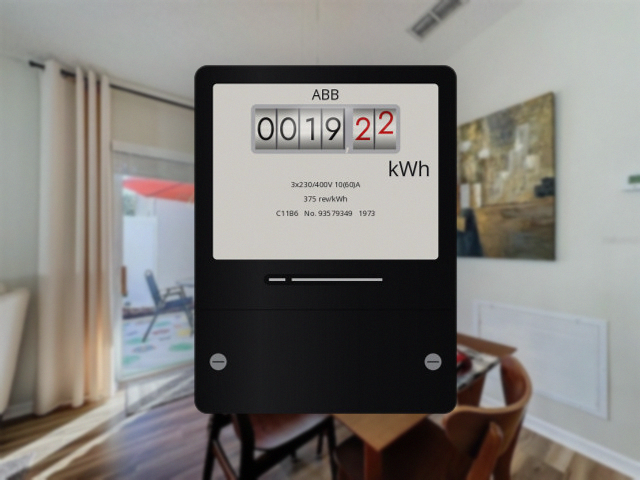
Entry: 19.22 kWh
